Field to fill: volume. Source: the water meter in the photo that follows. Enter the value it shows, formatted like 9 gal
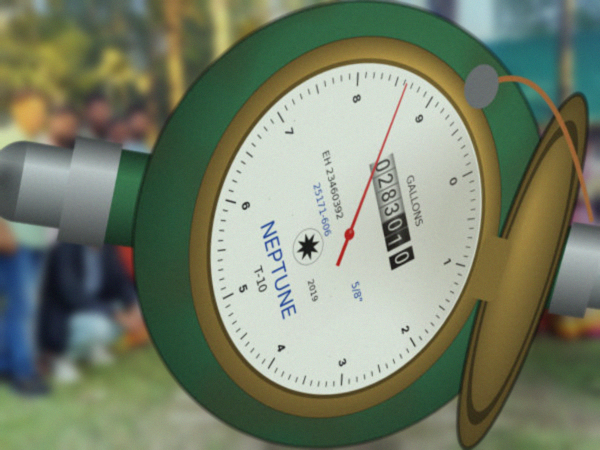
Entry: 283008.6 gal
